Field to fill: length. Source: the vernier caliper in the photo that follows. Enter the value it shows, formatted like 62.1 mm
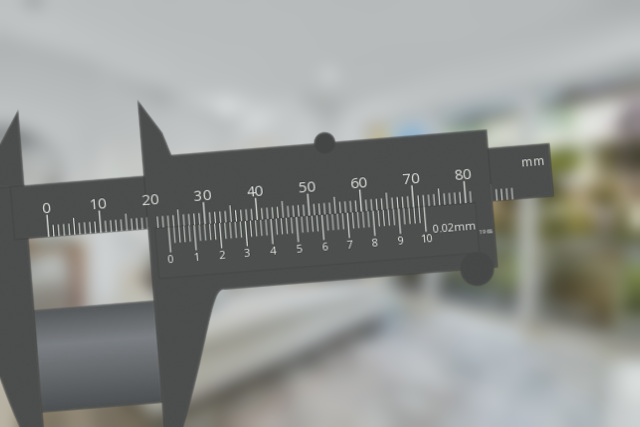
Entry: 23.0 mm
